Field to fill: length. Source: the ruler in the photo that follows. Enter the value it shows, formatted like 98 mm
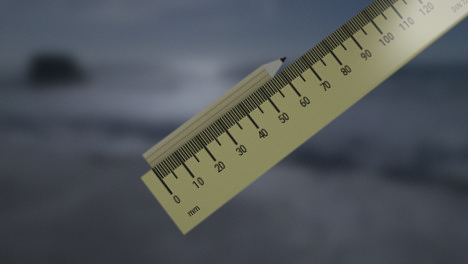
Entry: 65 mm
